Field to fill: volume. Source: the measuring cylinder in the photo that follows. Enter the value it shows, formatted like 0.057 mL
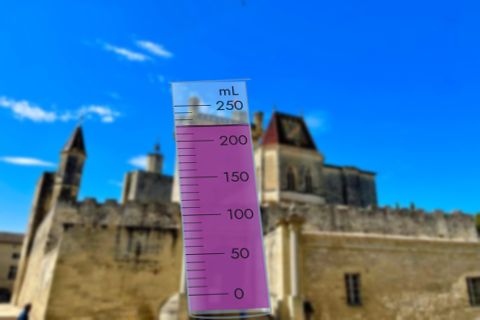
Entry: 220 mL
